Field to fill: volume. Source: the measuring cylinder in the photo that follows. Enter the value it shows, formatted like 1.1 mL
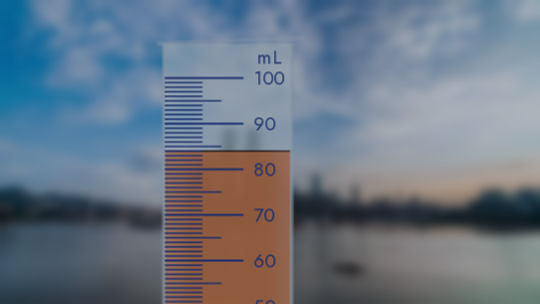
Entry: 84 mL
